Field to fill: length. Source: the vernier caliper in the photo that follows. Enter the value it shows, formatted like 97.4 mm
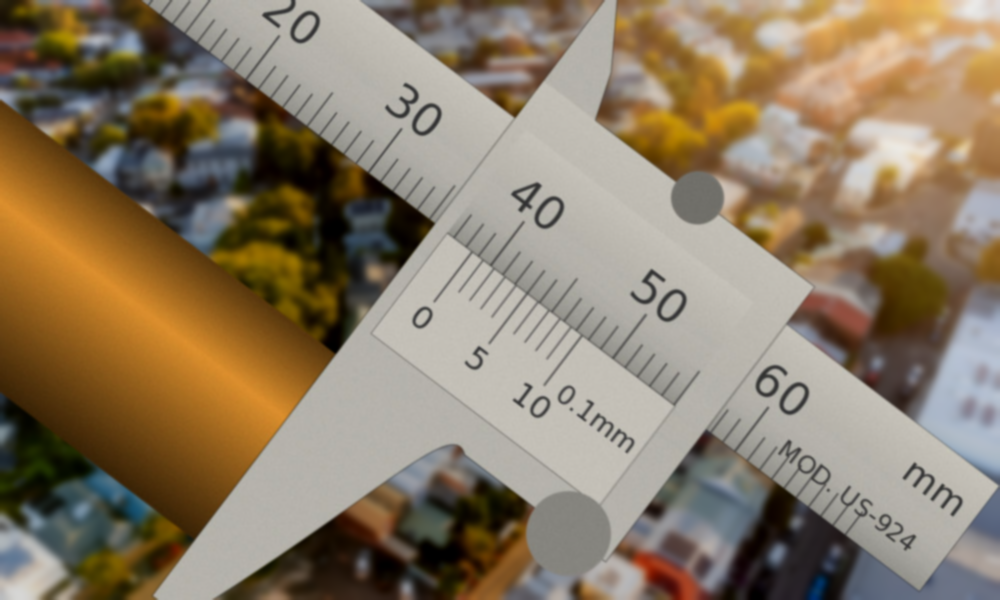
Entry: 38.5 mm
